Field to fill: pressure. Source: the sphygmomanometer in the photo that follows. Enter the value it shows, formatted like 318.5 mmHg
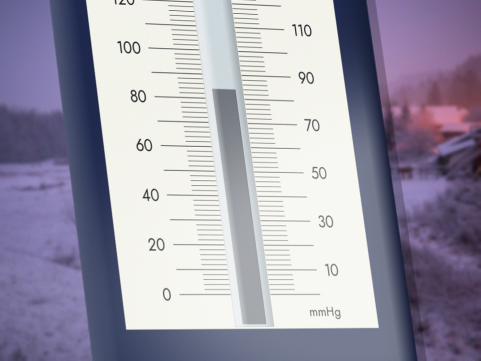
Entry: 84 mmHg
